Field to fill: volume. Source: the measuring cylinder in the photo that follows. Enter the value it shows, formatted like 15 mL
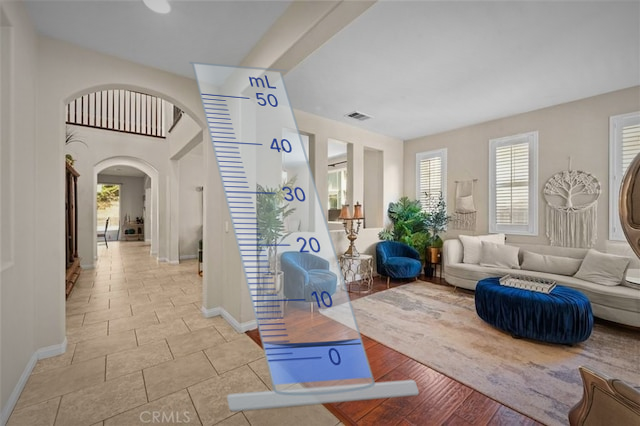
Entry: 2 mL
